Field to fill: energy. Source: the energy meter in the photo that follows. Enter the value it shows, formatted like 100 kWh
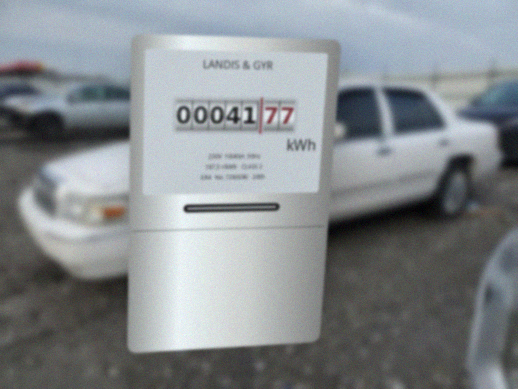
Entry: 41.77 kWh
